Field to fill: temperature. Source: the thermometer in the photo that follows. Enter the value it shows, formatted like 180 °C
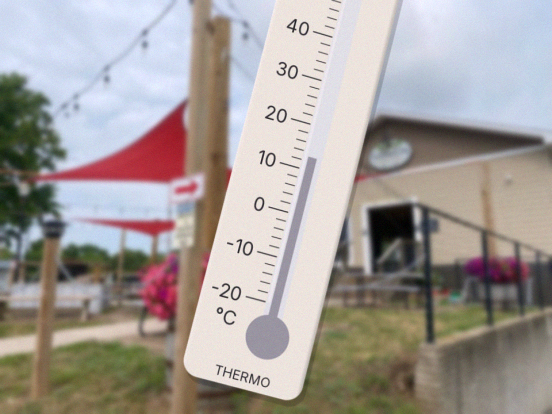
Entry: 13 °C
